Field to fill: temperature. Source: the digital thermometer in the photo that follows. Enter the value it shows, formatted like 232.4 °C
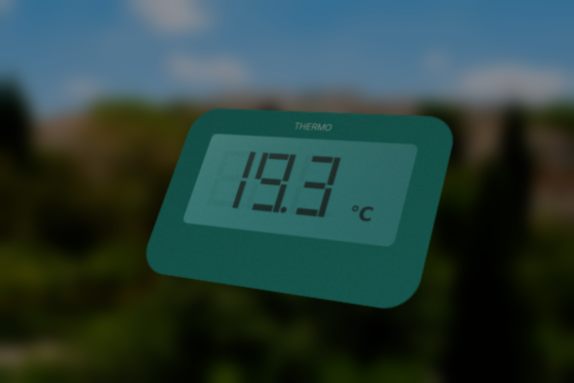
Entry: 19.3 °C
